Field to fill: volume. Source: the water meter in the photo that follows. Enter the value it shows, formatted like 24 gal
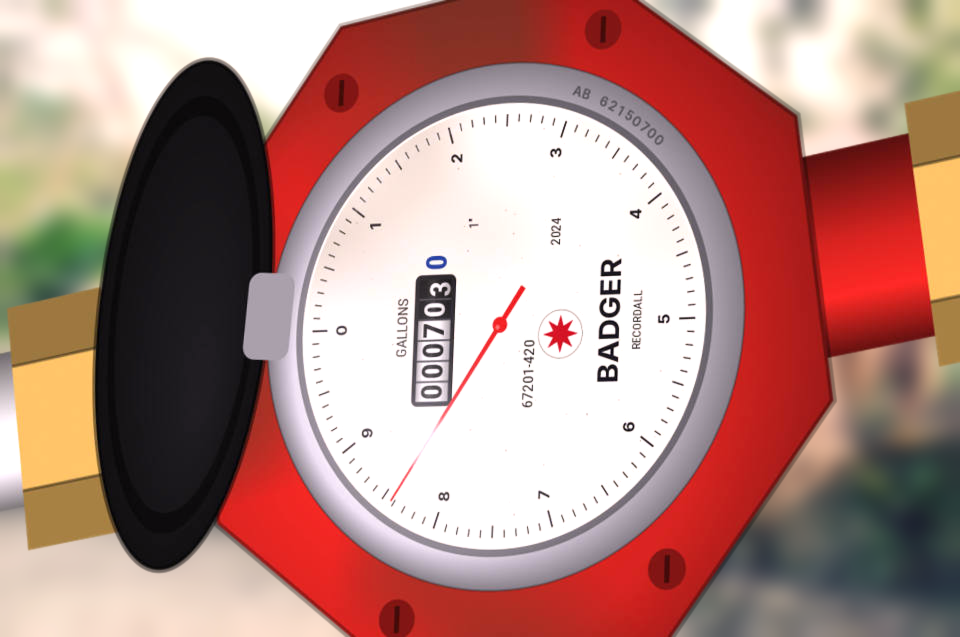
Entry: 7028.4 gal
